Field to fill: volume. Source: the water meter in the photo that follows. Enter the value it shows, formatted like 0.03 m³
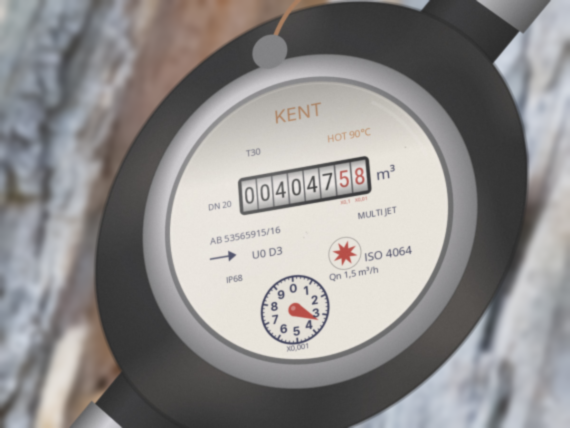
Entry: 4047.583 m³
